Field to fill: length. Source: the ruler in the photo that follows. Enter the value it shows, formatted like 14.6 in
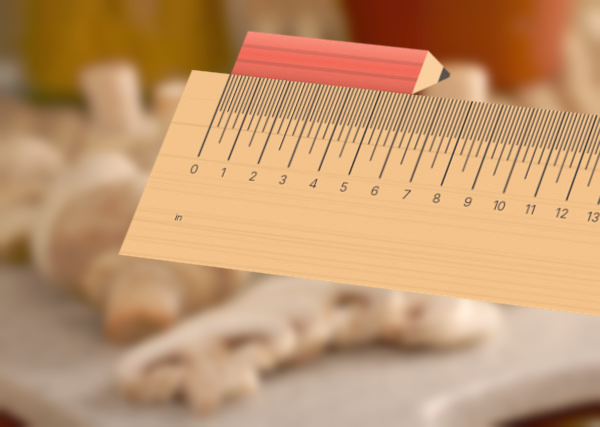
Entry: 7 in
